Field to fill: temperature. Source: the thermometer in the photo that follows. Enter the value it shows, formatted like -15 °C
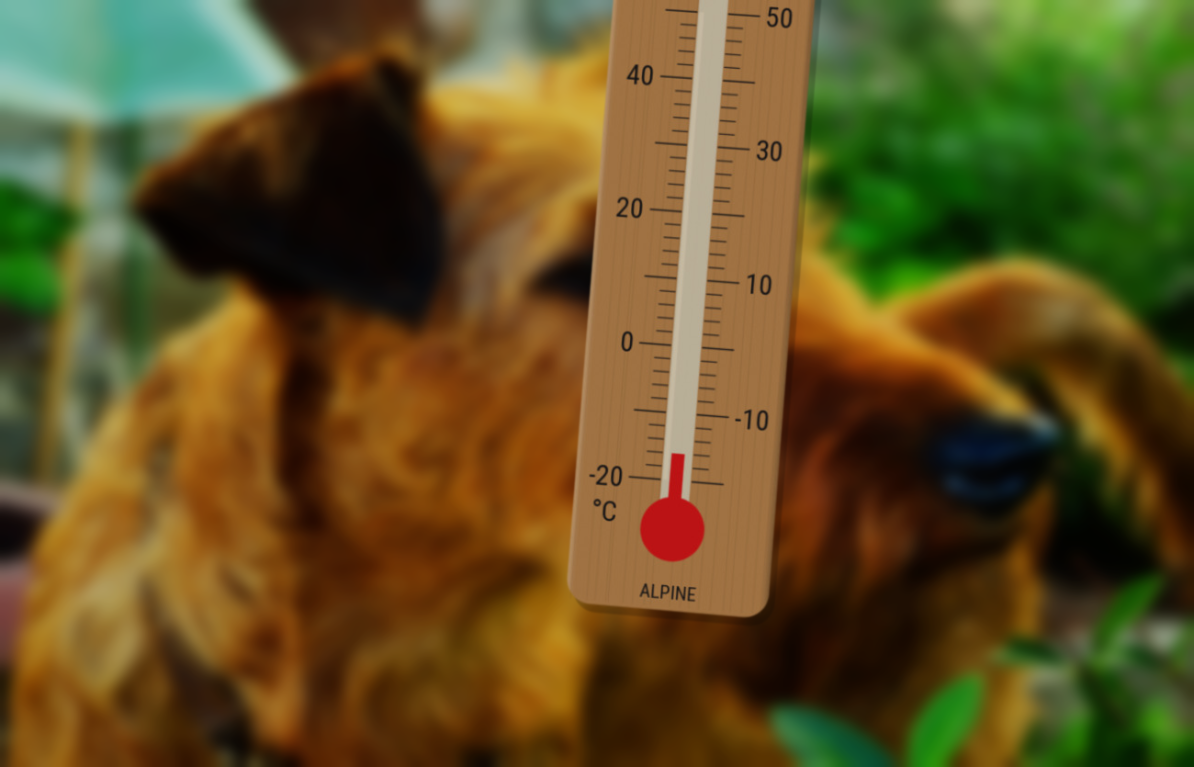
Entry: -16 °C
